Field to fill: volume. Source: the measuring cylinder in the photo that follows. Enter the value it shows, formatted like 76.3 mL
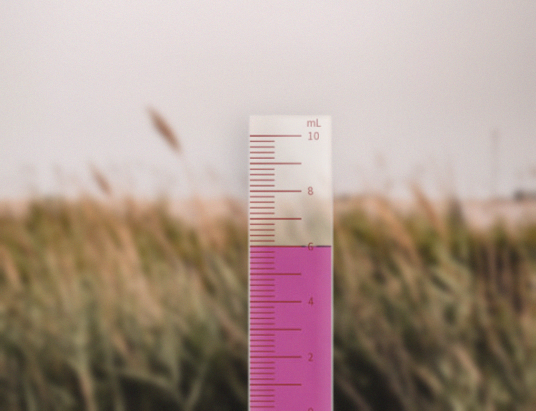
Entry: 6 mL
